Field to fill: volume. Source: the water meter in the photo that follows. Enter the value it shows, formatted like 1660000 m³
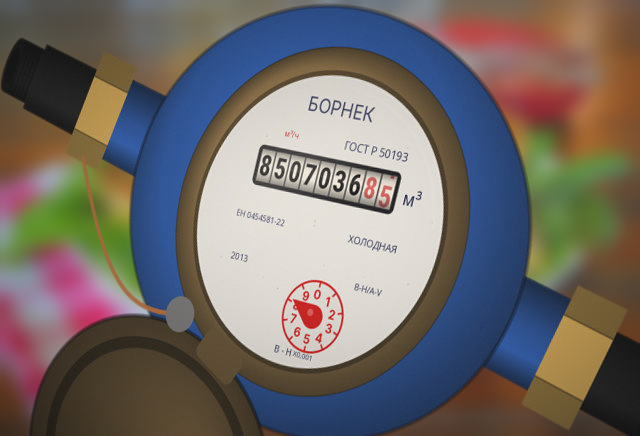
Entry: 8507036.848 m³
